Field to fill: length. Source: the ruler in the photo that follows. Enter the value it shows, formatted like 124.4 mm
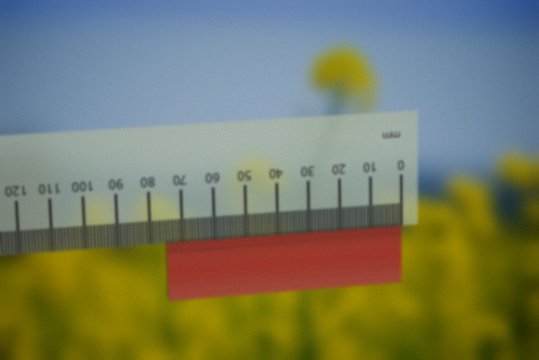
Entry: 75 mm
